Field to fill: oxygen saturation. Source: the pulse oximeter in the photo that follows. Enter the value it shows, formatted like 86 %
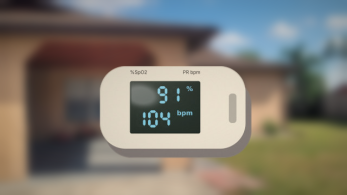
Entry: 91 %
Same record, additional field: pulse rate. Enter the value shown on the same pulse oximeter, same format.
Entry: 104 bpm
